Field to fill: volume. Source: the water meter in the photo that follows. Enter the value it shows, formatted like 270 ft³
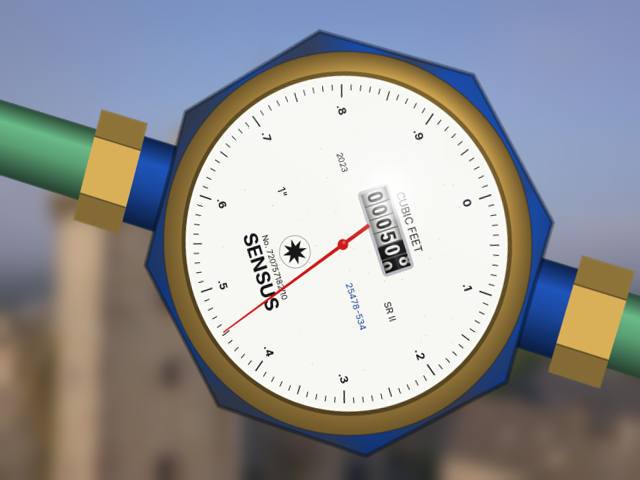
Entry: 508.45 ft³
